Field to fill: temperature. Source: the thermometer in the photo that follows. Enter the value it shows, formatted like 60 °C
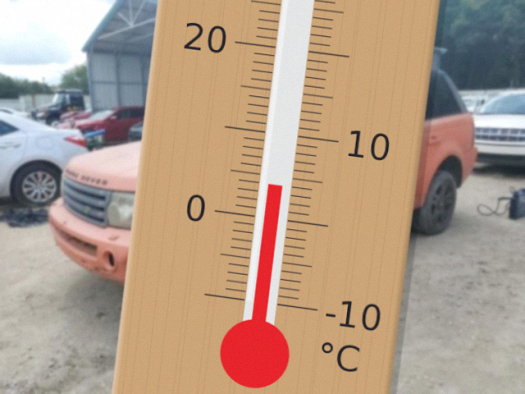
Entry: 4 °C
